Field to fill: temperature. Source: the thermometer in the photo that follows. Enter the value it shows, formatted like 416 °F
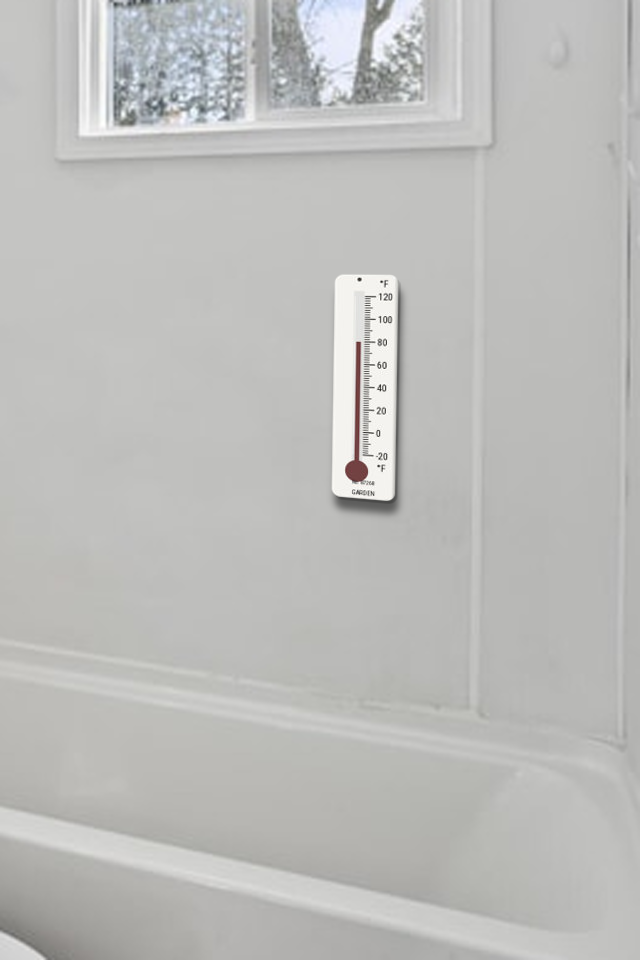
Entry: 80 °F
